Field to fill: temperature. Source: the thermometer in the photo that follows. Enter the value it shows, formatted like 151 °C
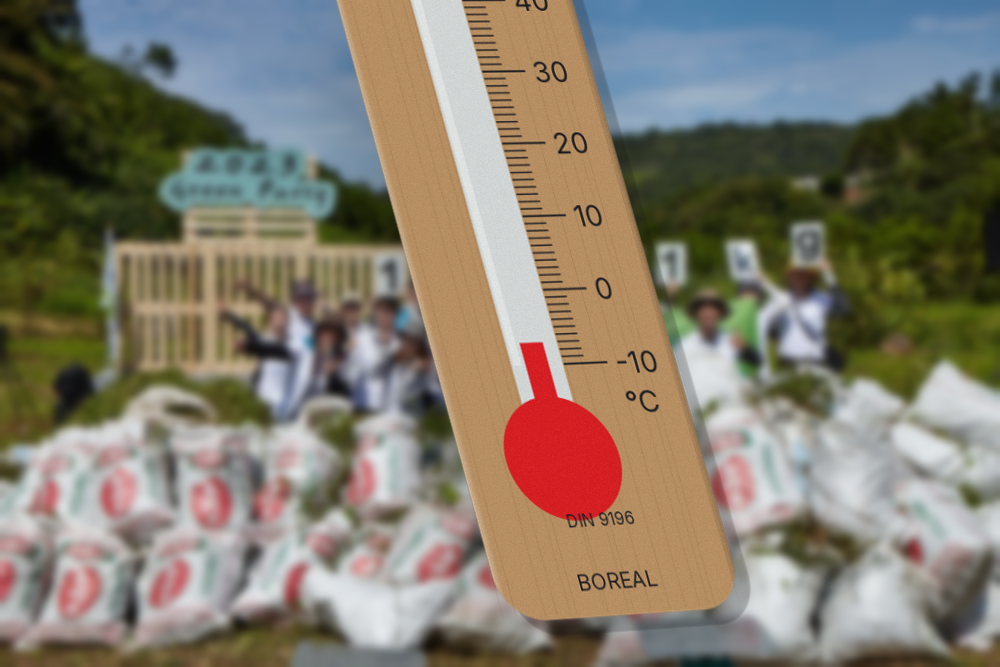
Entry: -7 °C
